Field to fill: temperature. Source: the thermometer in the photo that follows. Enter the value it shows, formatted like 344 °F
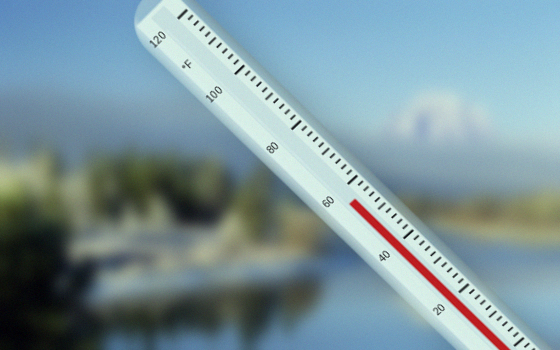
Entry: 56 °F
